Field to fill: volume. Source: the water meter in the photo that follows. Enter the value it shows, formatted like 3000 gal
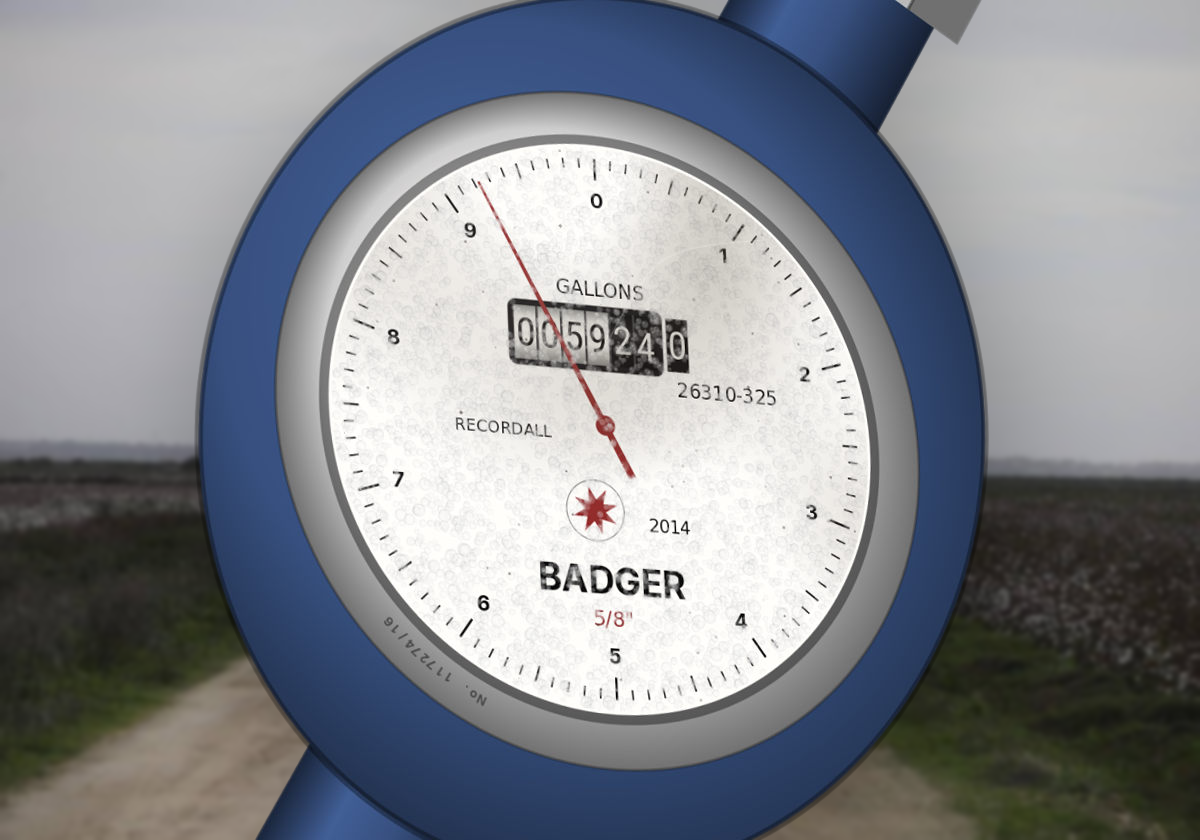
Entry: 59239.2 gal
